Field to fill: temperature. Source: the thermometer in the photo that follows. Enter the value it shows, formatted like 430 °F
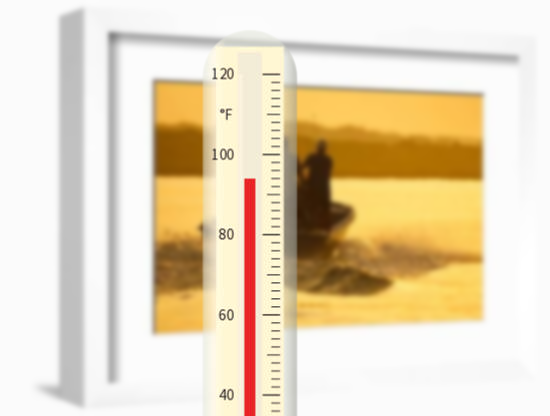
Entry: 94 °F
